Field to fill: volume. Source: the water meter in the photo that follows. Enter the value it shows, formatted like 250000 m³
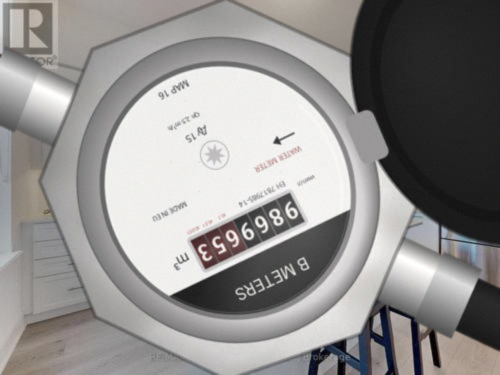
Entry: 9869.653 m³
